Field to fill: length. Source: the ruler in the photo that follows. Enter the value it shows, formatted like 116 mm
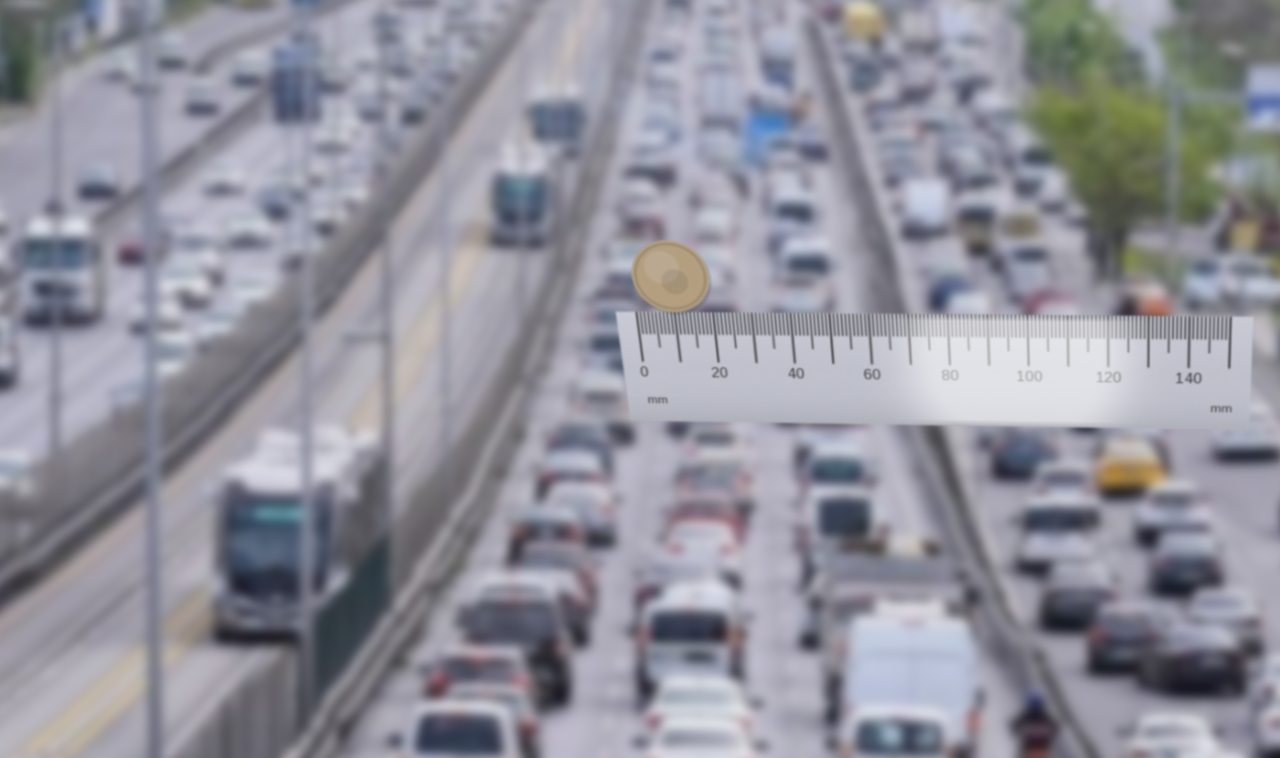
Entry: 20 mm
